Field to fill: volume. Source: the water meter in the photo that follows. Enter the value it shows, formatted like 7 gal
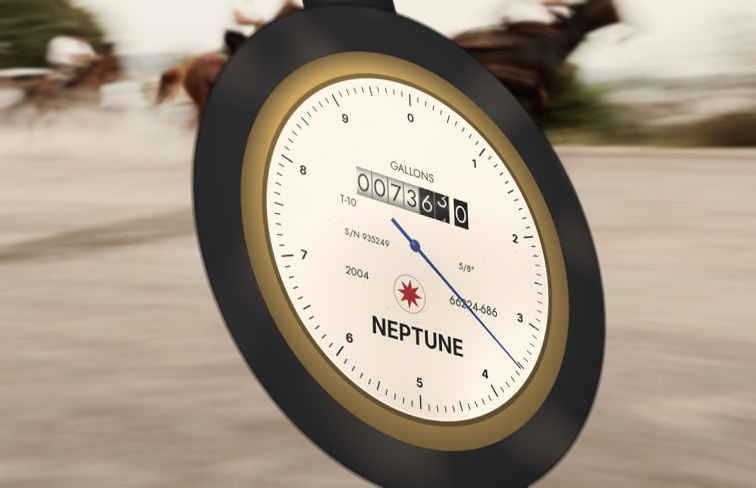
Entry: 73633.5 gal
